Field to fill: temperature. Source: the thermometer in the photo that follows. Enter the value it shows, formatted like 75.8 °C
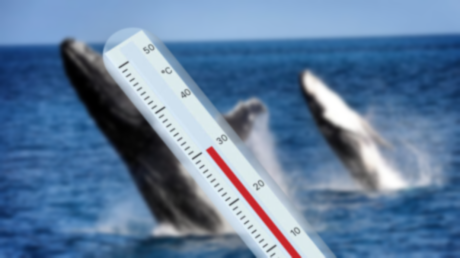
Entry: 30 °C
